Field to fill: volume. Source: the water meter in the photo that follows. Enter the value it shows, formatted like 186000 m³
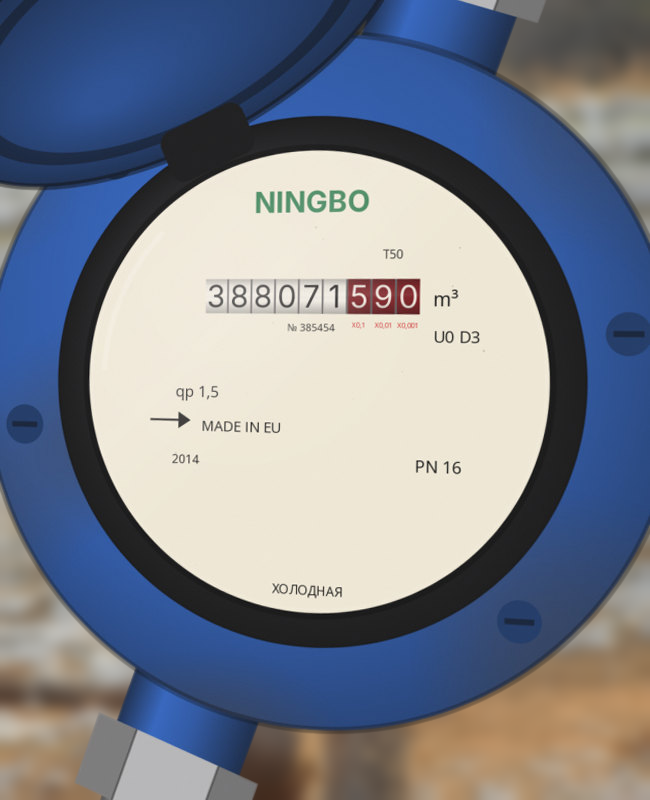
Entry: 388071.590 m³
